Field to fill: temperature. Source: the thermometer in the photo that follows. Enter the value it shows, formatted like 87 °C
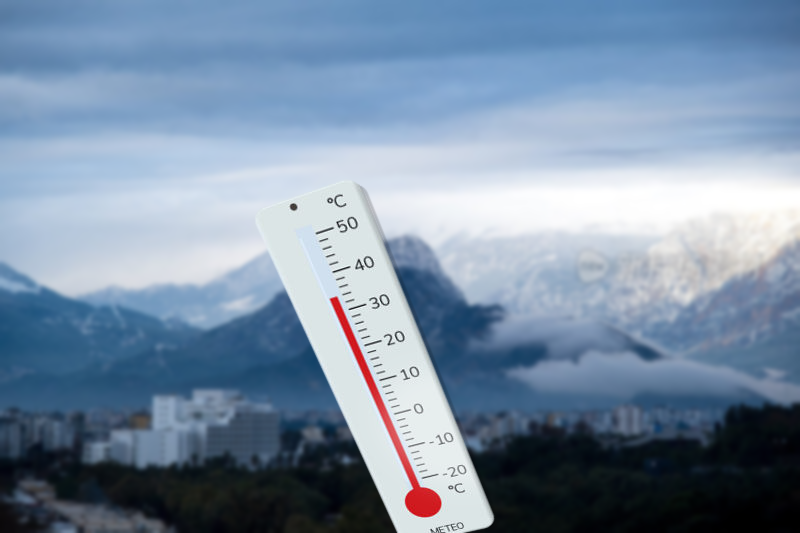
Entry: 34 °C
